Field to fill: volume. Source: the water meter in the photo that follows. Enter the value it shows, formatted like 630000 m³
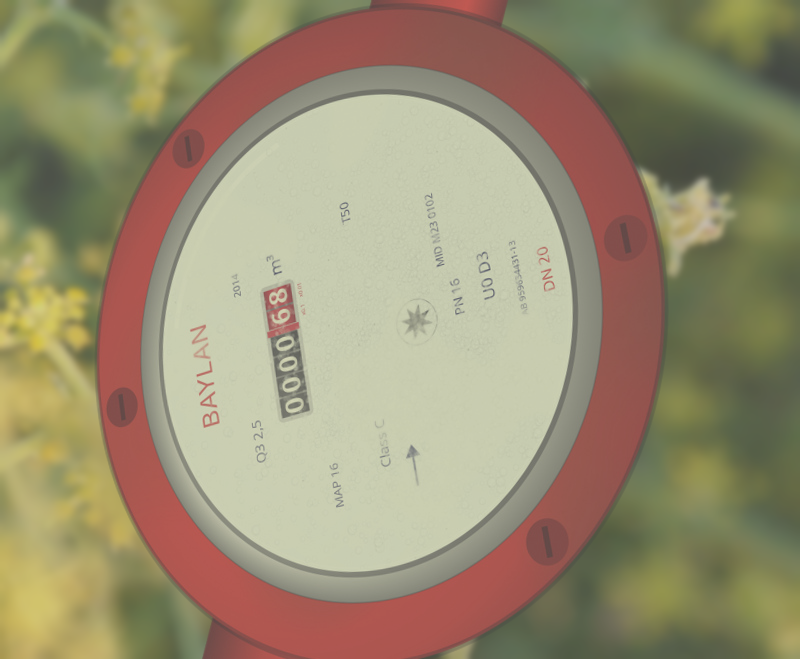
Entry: 0.68 m³
